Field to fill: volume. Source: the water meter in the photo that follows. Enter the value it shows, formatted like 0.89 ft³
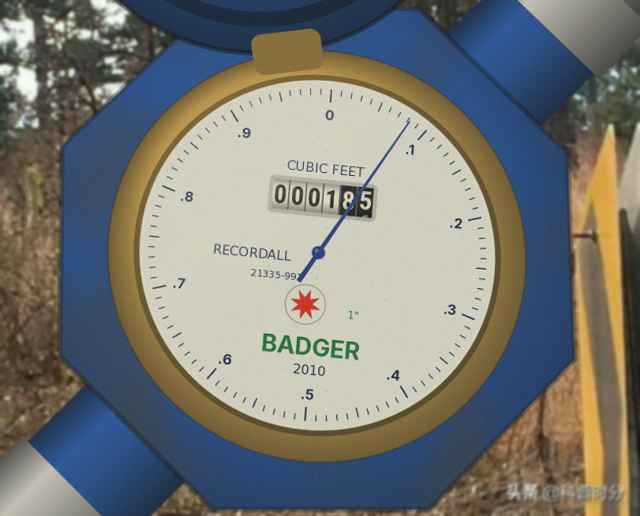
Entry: 185.08 ft³
